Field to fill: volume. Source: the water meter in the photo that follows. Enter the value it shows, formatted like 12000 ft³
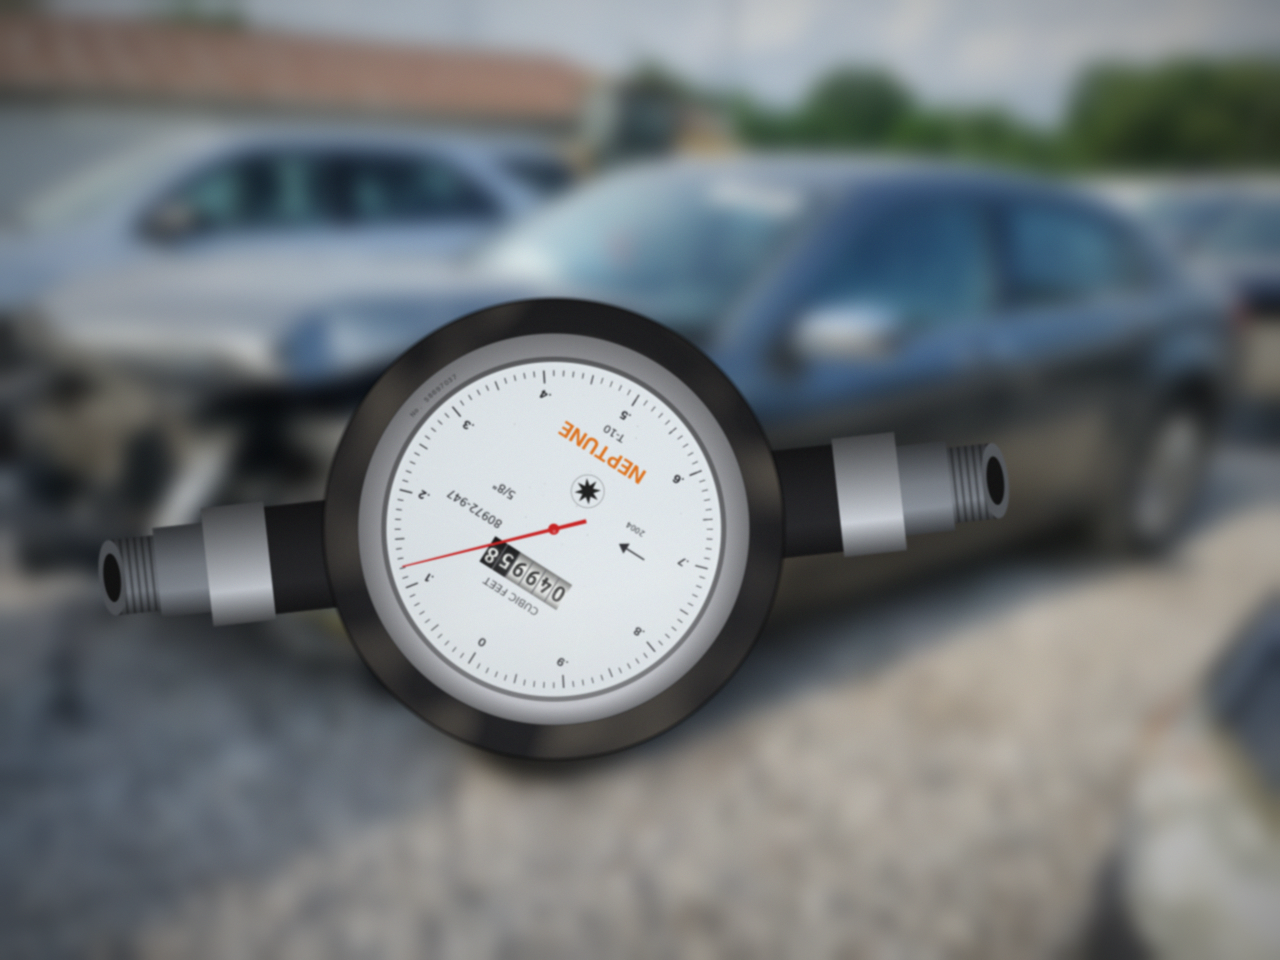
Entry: 49958.12 ft³
